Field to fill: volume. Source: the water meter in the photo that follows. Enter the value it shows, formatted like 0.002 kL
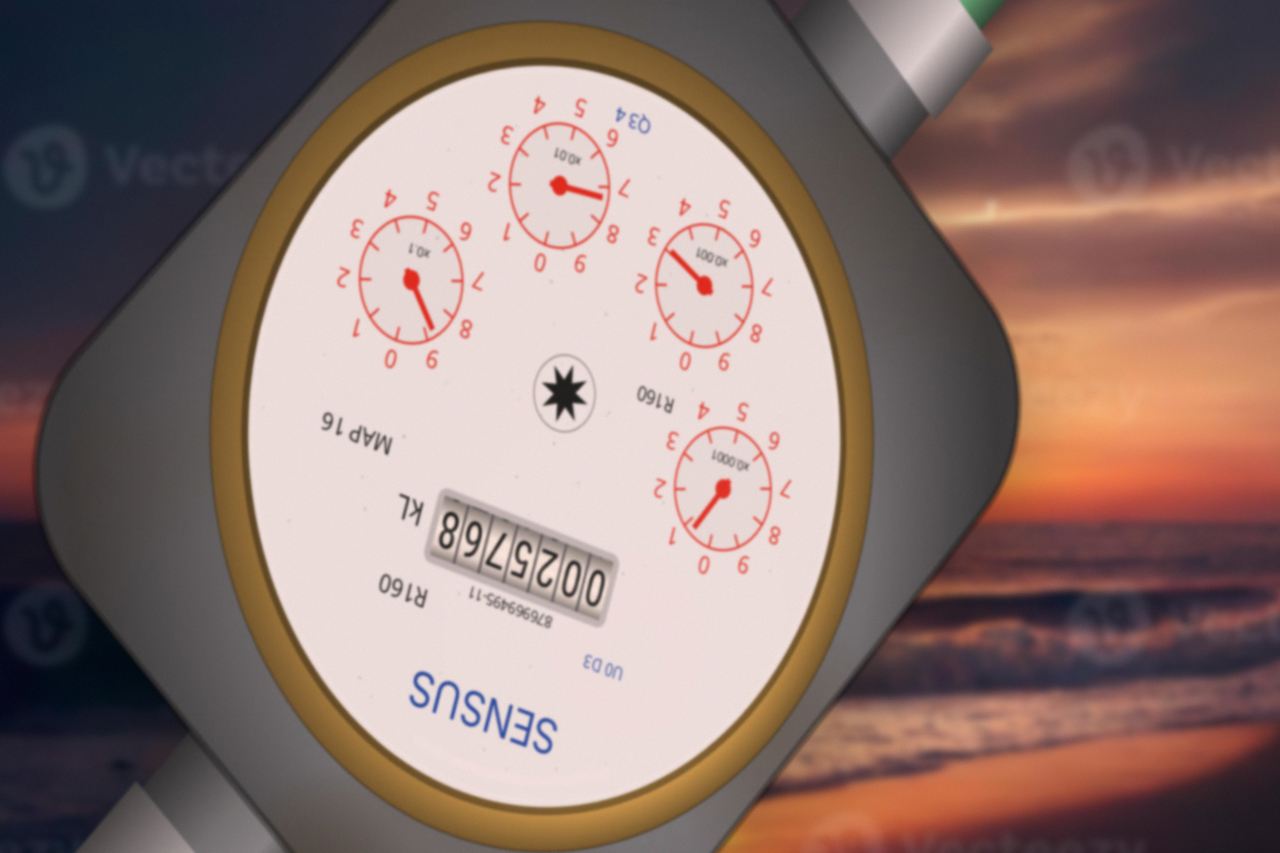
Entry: 25768.8730 kL
